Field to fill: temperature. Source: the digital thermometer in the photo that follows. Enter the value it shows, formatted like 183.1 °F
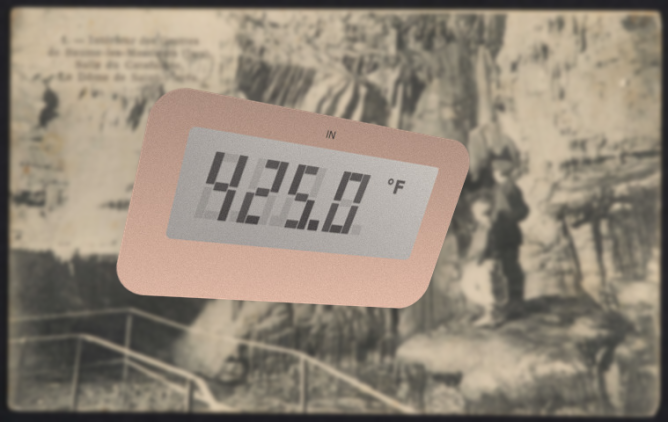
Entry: 425.0 °F
